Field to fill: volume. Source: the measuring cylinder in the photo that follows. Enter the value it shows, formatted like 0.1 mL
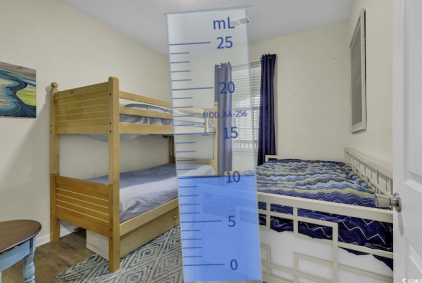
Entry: 10 mL
